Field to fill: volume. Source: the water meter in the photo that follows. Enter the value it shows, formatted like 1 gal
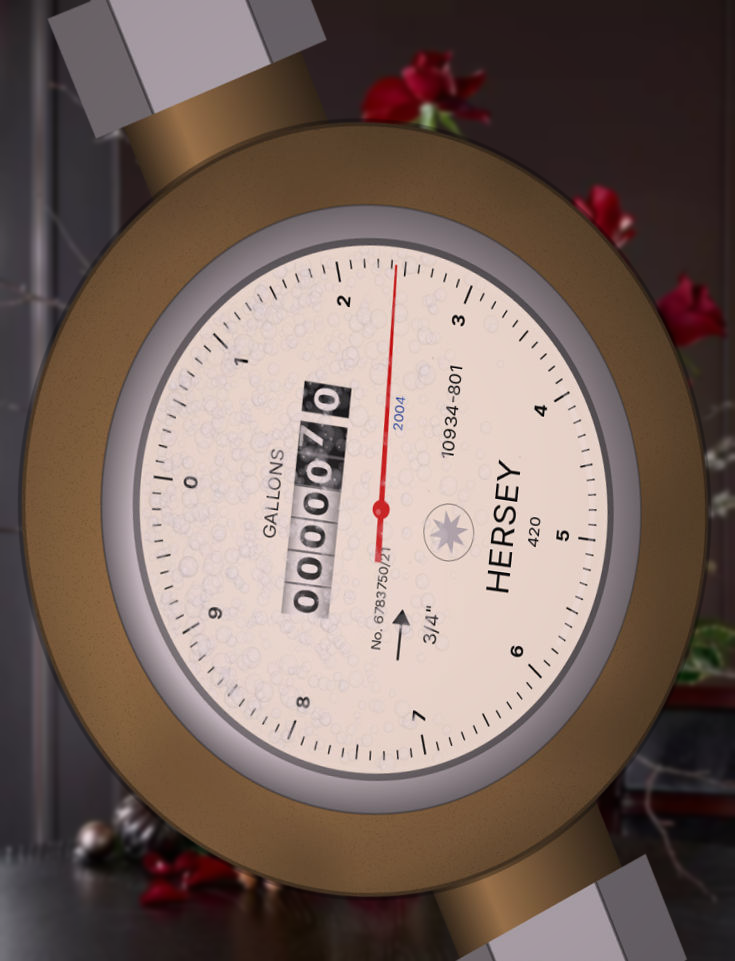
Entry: 72.4 gal
